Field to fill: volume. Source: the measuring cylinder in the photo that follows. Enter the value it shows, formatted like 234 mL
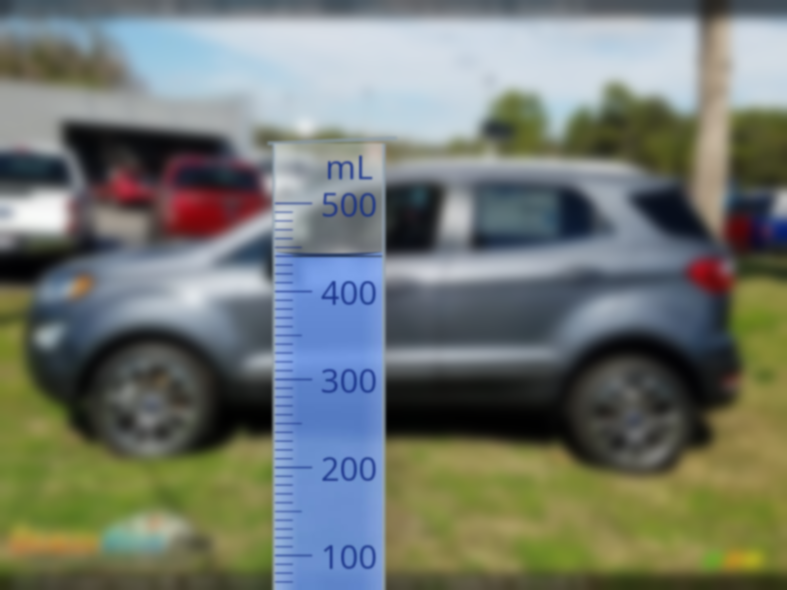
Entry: 440 mL
